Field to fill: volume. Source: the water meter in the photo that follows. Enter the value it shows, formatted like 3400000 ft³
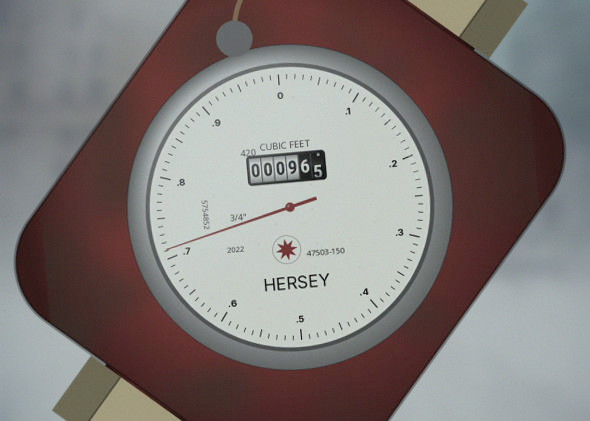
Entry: 964.71 ft³
